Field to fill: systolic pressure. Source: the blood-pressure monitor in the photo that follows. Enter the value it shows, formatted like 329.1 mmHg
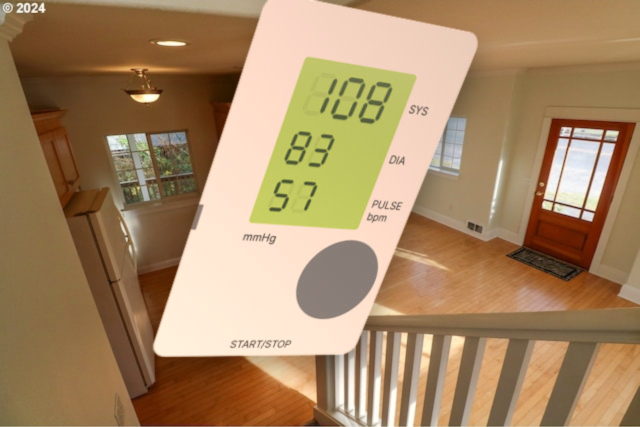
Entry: 108 mmHg
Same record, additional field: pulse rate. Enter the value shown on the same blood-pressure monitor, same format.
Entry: 57 bpm
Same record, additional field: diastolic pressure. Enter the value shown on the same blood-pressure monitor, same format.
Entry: 83 mmHg
